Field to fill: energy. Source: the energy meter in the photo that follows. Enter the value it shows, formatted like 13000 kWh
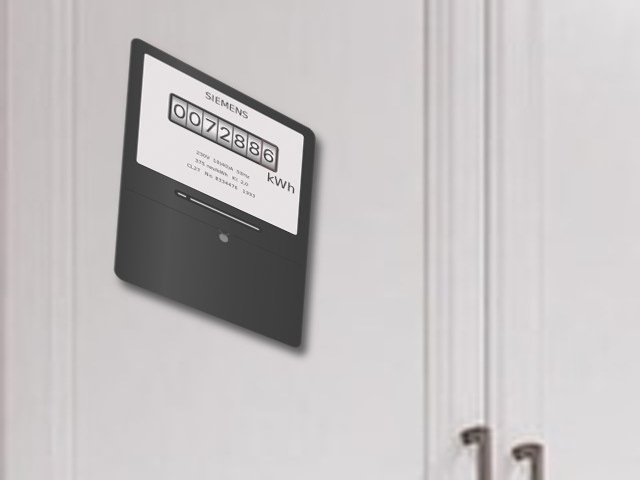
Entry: 7288.6 kWh
